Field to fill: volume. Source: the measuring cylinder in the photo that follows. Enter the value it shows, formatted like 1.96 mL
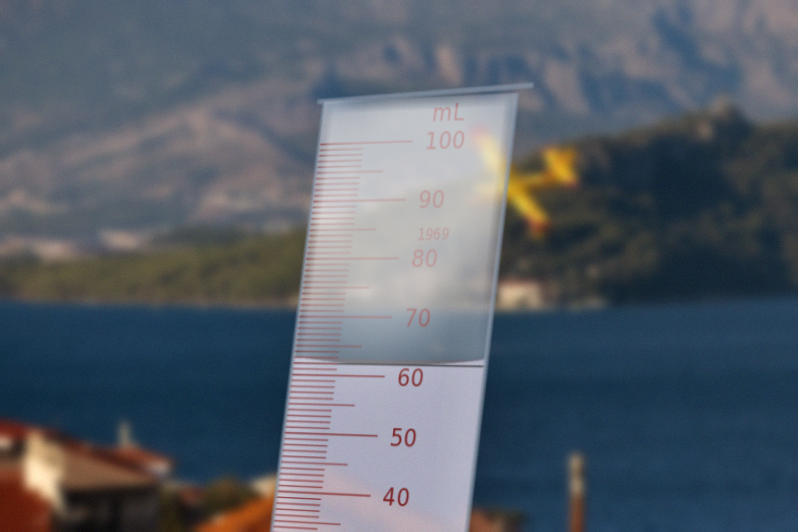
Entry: 62 mL
